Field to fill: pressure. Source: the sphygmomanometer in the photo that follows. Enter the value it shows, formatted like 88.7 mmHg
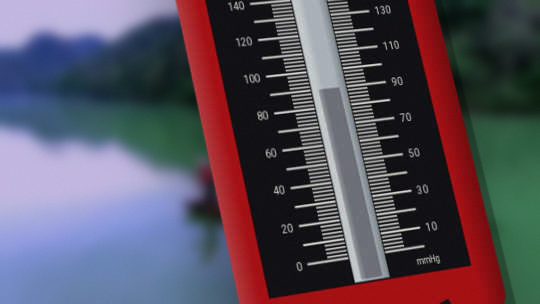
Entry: 90 mmHg
